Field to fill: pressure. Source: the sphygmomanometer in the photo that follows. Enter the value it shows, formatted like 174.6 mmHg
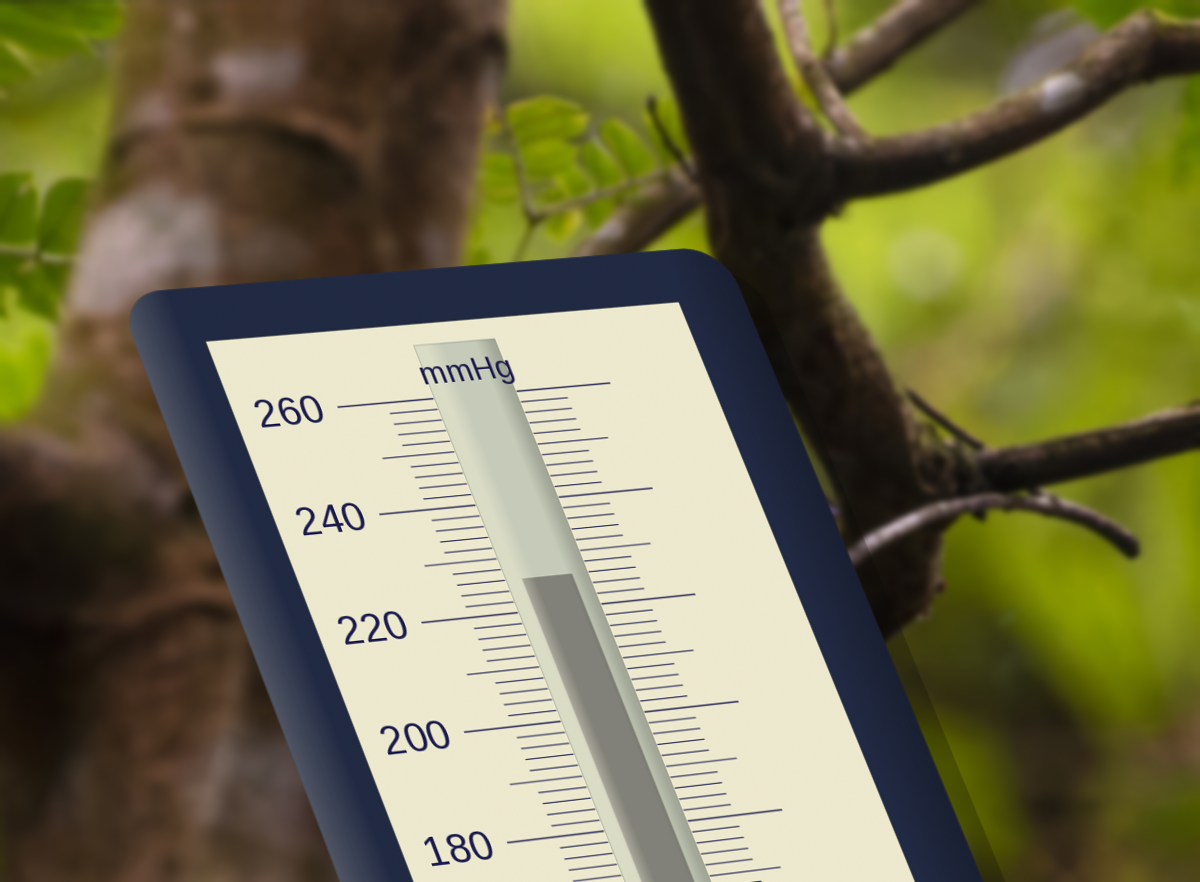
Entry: 226 mmHg
